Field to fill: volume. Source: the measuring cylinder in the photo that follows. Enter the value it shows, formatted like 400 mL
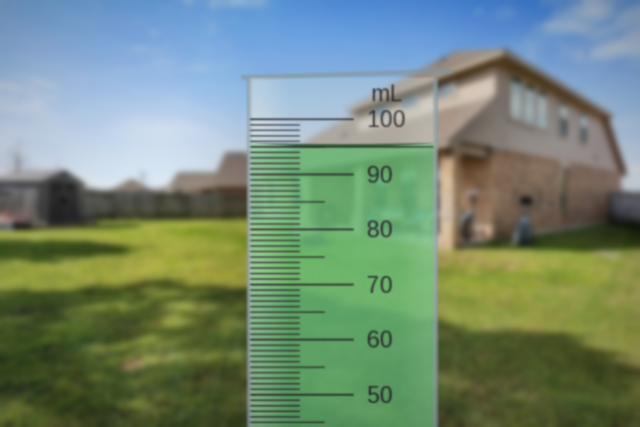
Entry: 95 mL
